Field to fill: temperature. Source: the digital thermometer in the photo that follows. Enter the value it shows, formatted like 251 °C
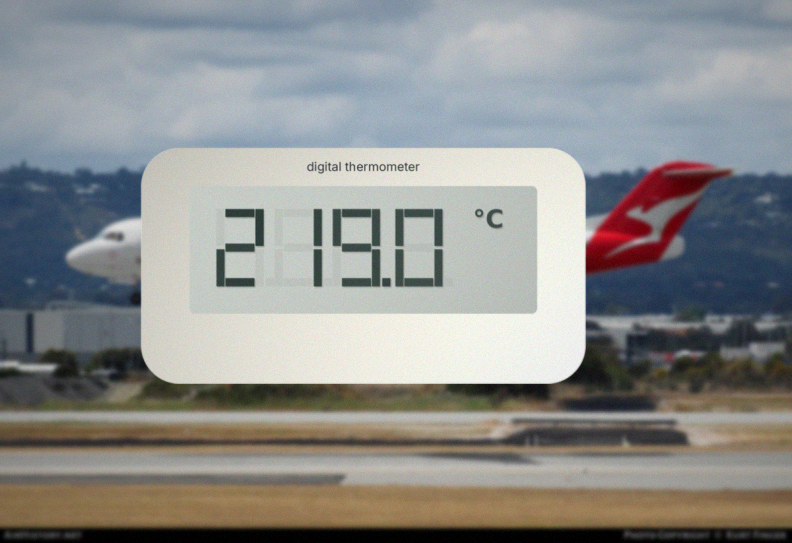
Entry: 219.0 °C
